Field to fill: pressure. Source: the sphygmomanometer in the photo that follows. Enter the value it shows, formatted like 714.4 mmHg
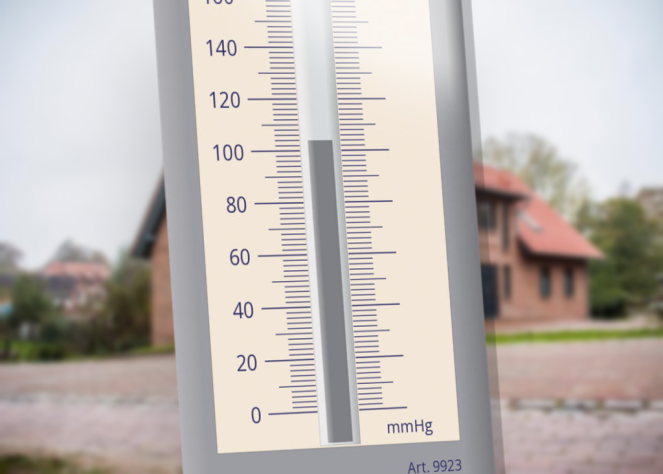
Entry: 104 mmHg
